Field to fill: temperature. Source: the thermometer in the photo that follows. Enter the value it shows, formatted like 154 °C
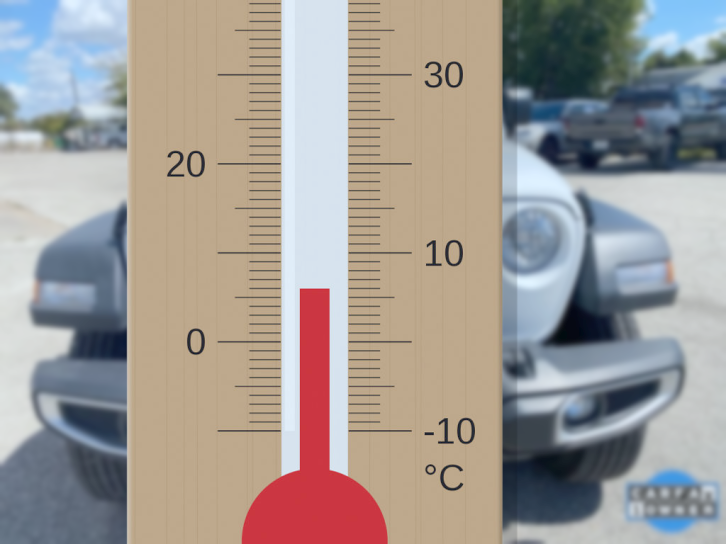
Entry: 6 °C
